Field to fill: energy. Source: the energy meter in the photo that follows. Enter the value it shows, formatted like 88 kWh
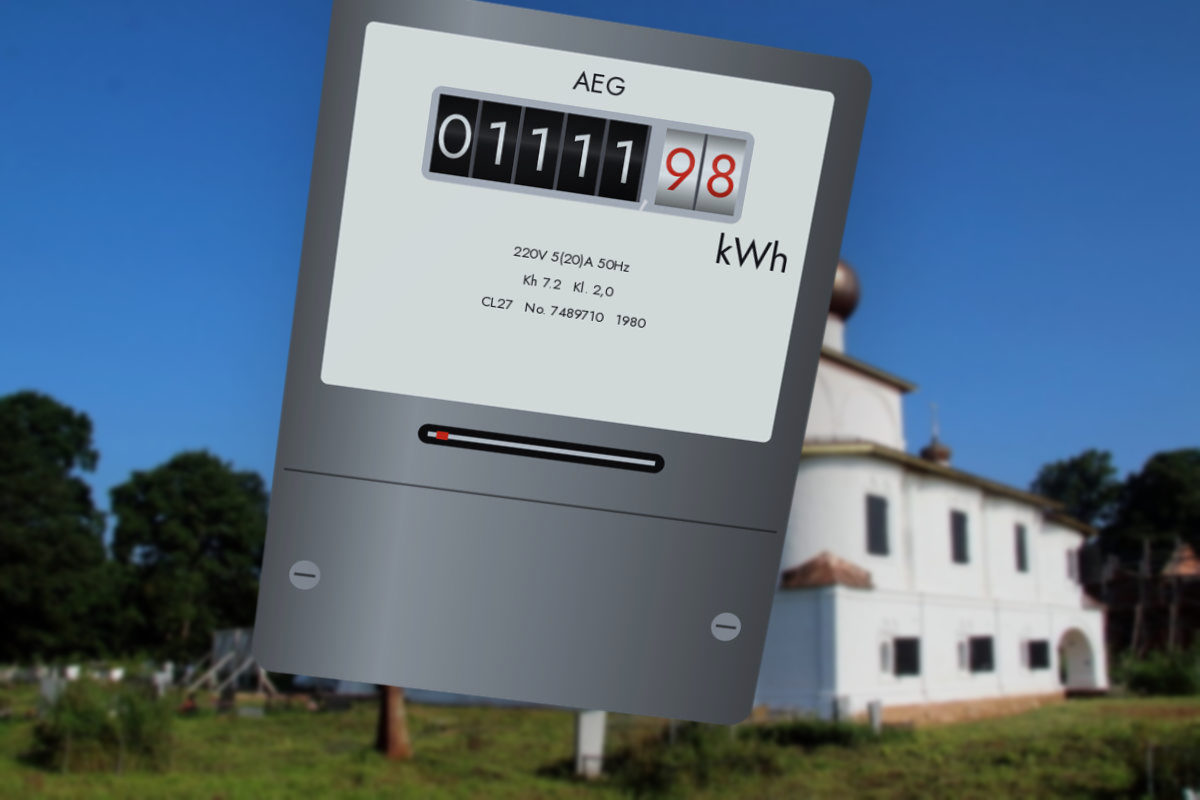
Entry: 1111.98 kWh
